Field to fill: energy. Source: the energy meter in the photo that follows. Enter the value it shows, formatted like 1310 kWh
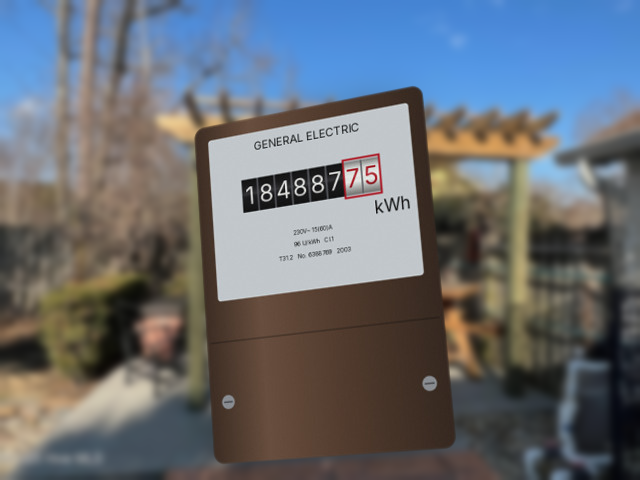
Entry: 184887.75 kWh
